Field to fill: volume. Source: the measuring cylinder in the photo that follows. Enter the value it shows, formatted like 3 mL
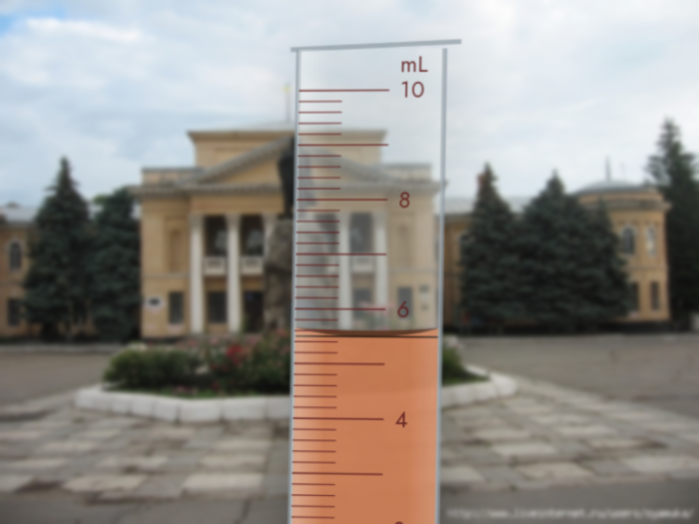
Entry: 5.5 mL
